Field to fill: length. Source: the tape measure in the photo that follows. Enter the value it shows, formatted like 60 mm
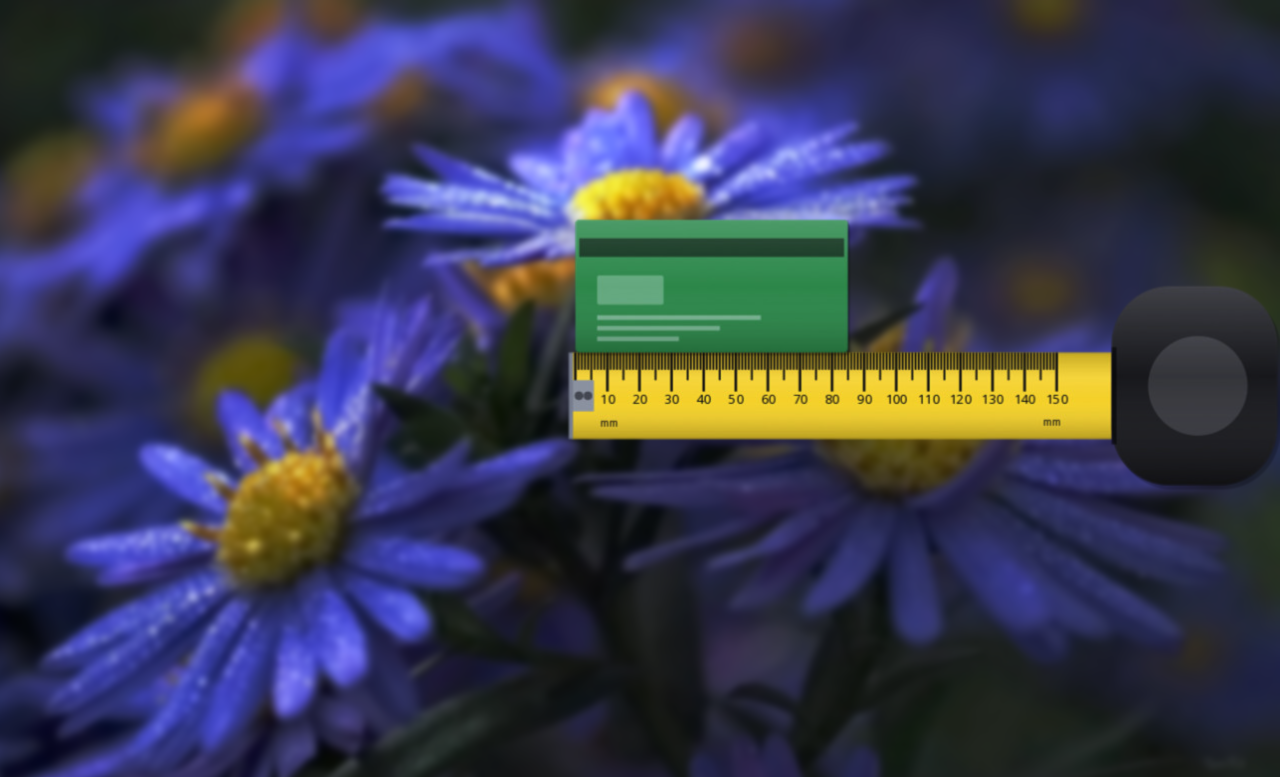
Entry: 85 mm
